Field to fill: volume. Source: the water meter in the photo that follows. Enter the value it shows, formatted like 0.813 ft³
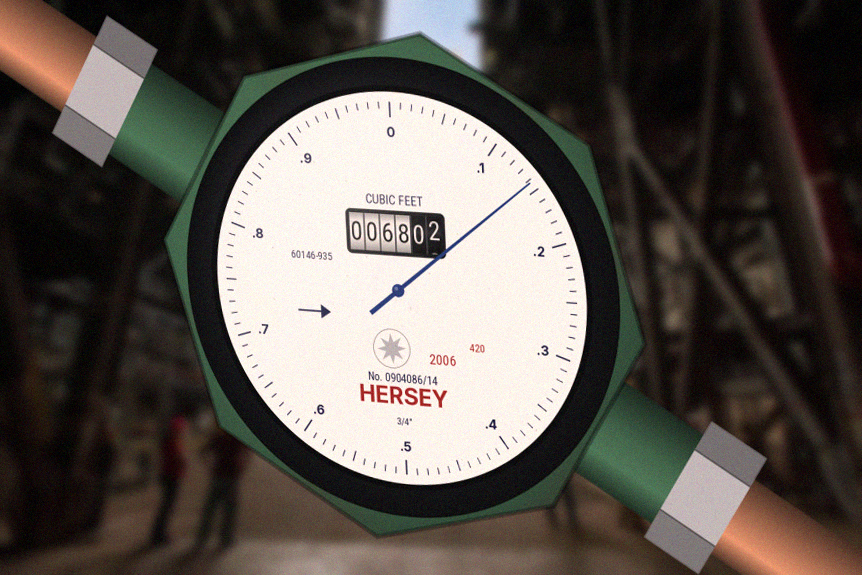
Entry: 6802.14 ft³
